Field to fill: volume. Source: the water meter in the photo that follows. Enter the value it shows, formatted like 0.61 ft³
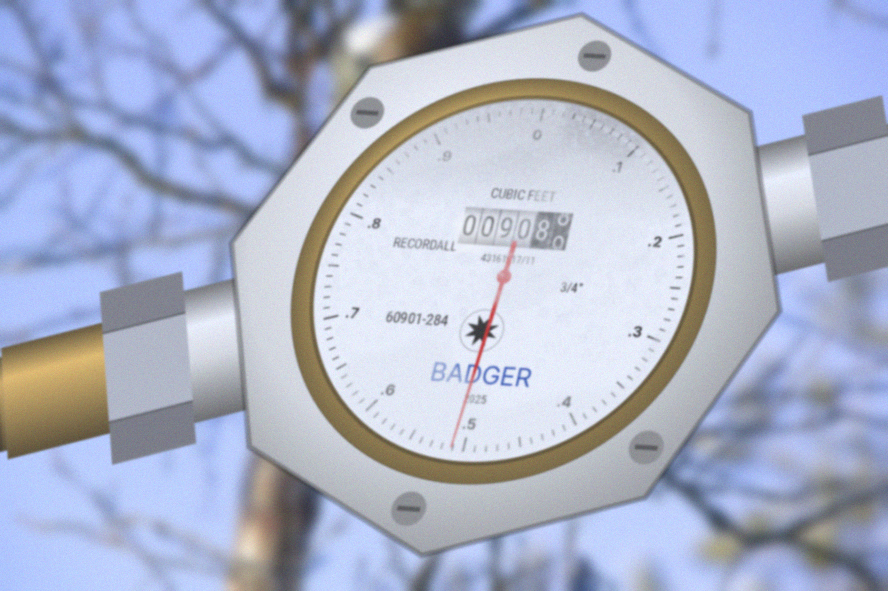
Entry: 9088.51 ft³
